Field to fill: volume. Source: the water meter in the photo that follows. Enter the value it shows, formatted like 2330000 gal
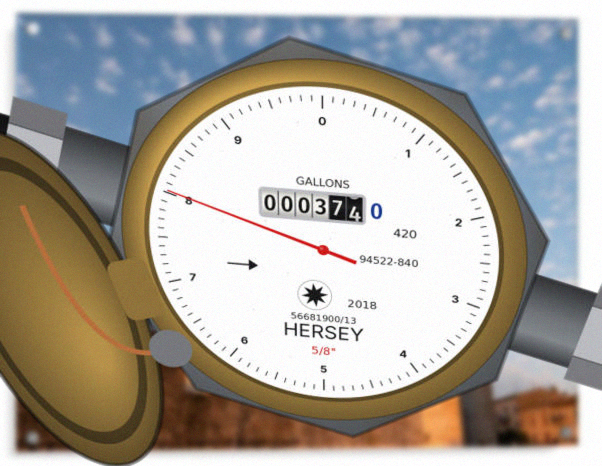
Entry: 3738.0 gal
